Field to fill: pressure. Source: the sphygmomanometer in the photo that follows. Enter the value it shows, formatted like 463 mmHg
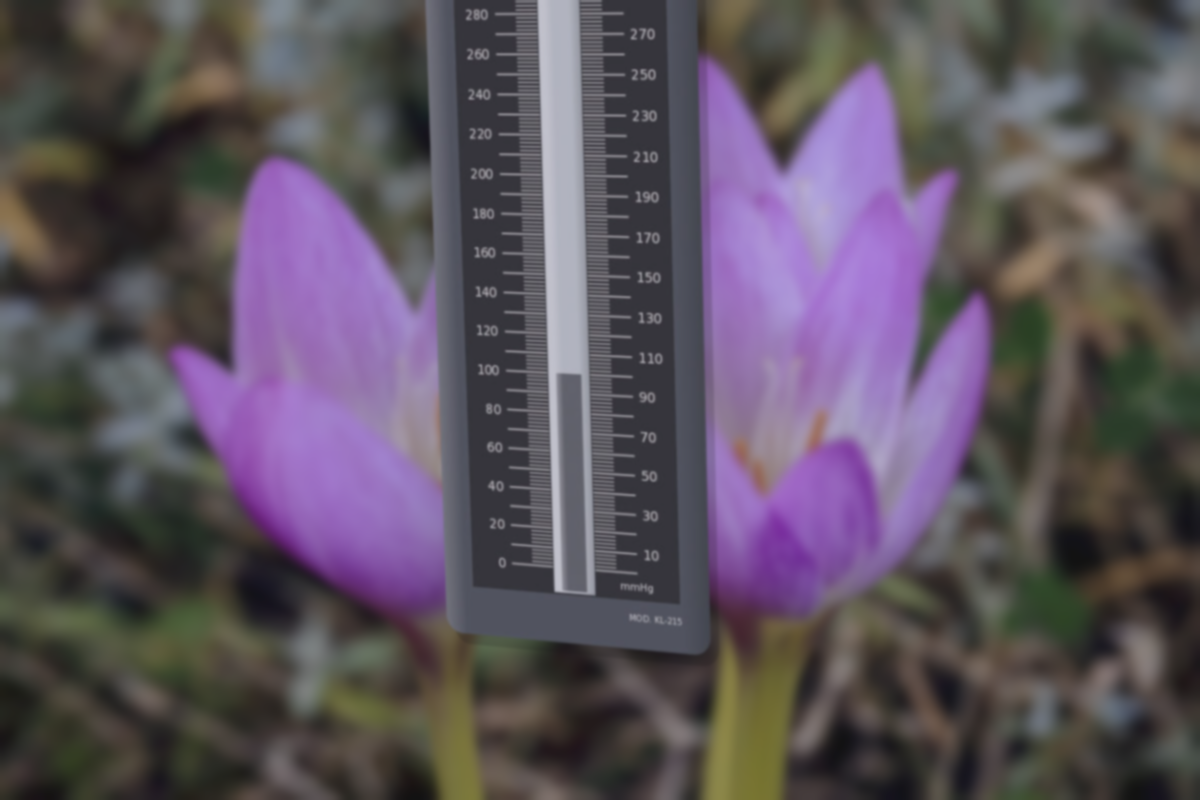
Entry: 100 mmHg
